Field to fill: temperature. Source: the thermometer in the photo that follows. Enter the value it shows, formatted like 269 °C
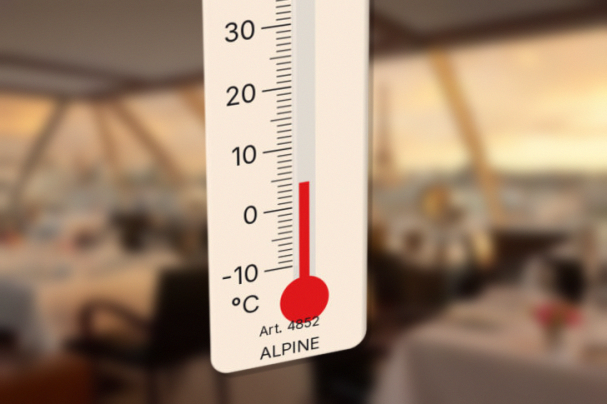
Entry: 4 °C
